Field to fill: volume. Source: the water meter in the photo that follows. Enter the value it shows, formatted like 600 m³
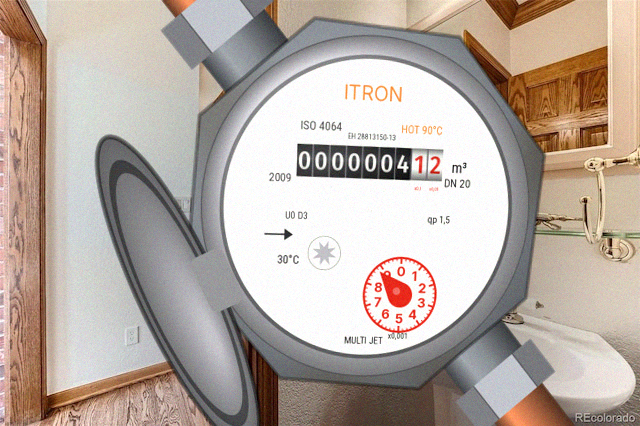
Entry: 4.128 m³
